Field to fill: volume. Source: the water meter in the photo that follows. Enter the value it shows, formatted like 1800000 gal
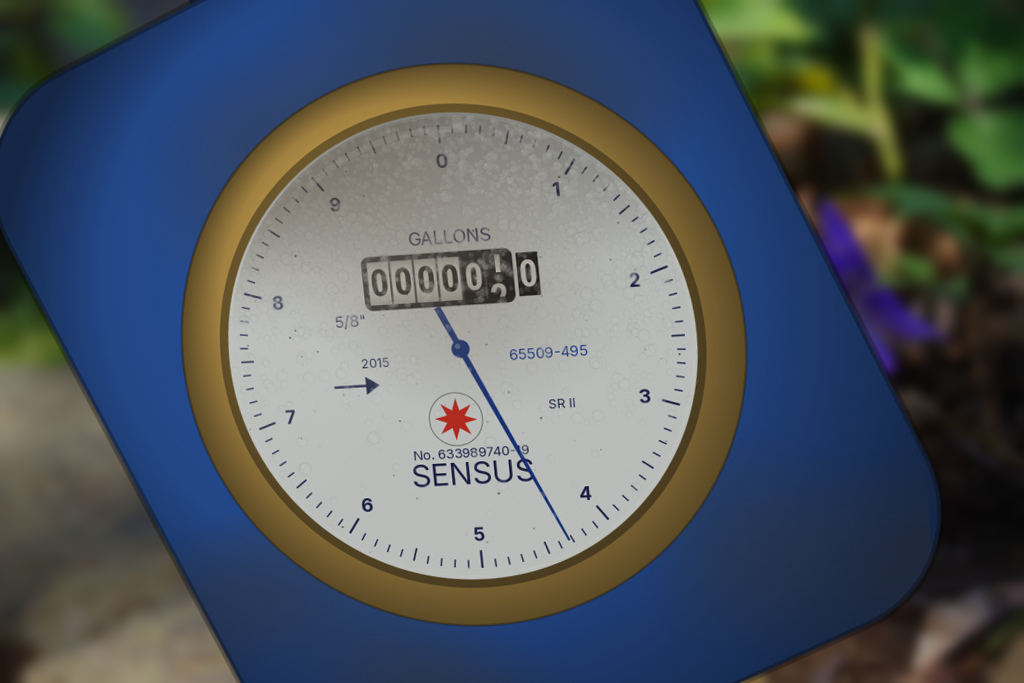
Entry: 14.3 gal
